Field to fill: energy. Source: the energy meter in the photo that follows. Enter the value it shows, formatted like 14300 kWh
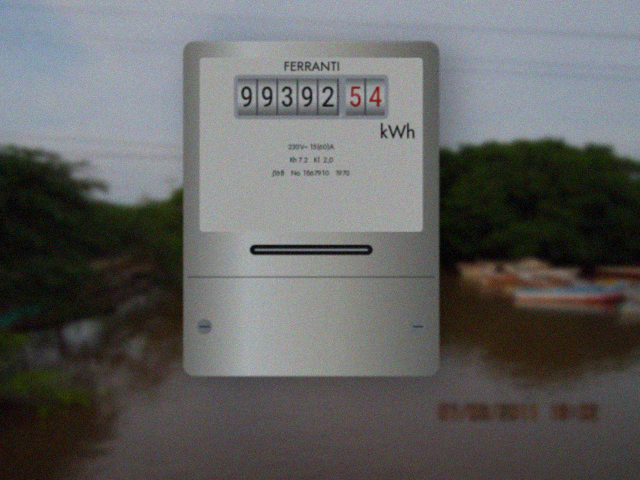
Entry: 99392.54 kWh
